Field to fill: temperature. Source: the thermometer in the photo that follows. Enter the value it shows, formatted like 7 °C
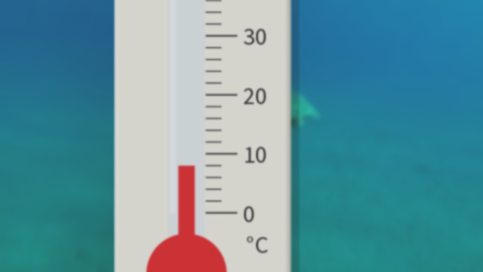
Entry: 8 °C
